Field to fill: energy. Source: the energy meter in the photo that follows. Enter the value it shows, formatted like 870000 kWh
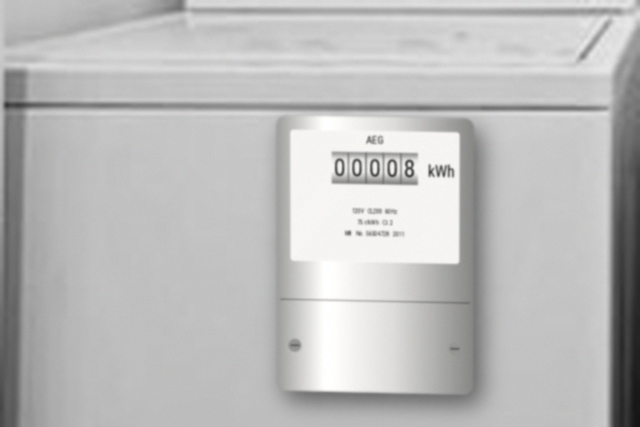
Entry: 8 kWh
